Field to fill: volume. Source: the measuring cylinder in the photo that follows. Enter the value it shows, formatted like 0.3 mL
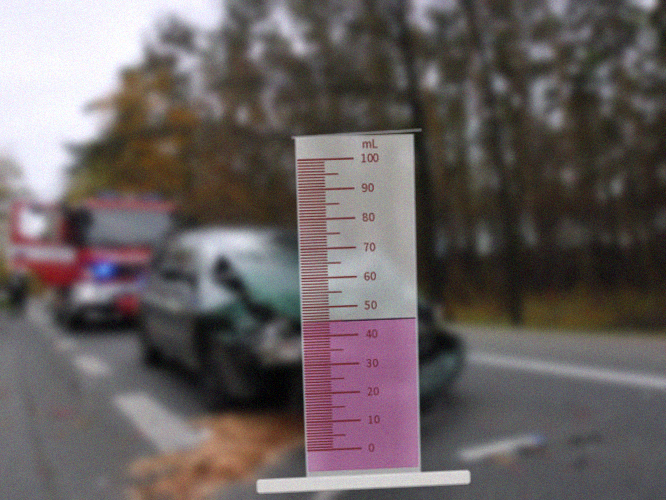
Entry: 45 mL
